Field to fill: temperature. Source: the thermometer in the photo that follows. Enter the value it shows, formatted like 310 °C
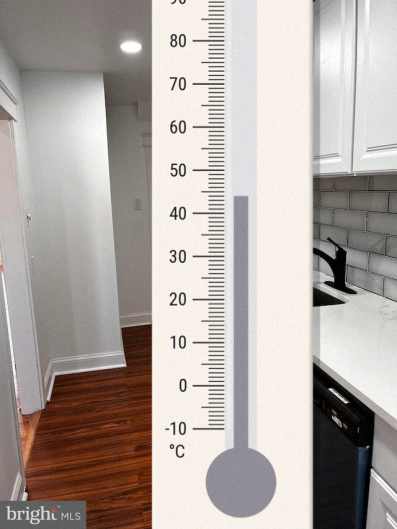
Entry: 44 °C
